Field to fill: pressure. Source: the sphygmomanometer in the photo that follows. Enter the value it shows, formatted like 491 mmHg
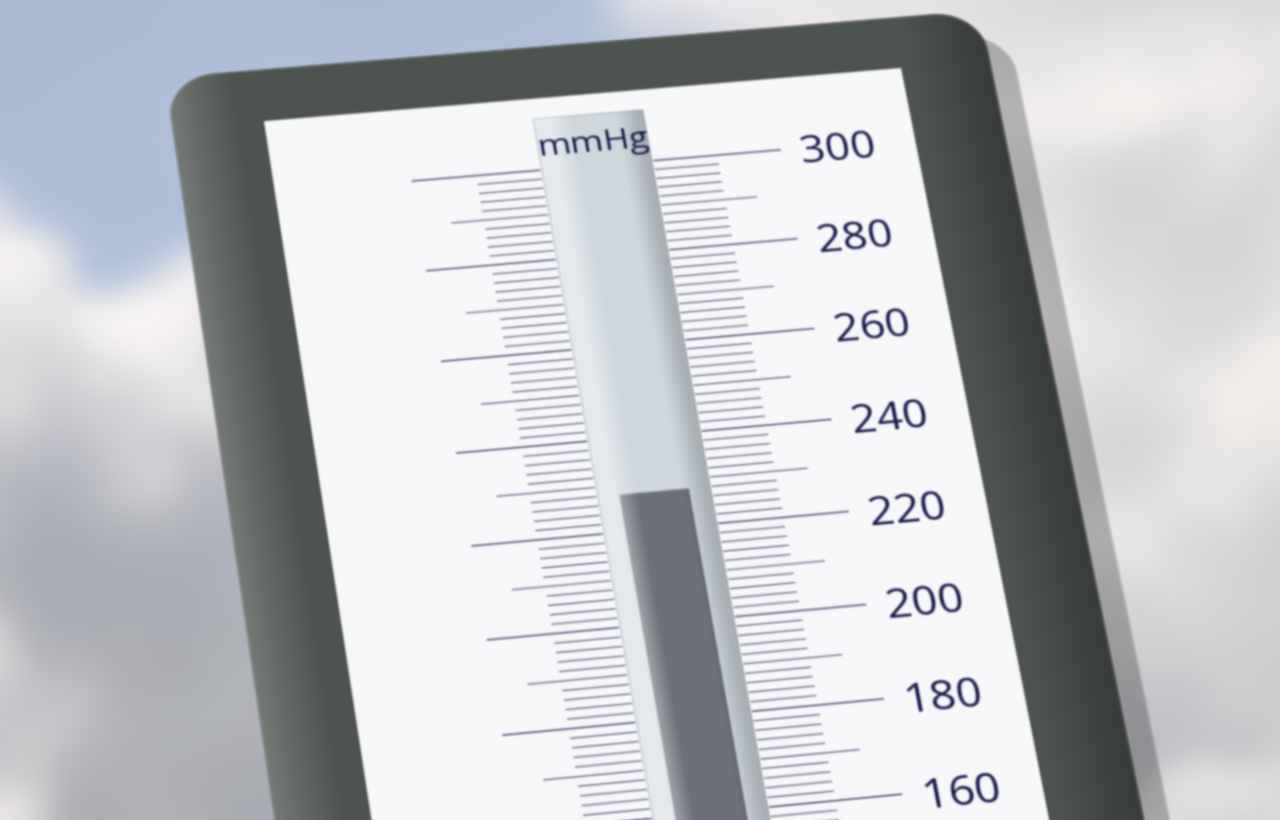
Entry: 228 mmHg
